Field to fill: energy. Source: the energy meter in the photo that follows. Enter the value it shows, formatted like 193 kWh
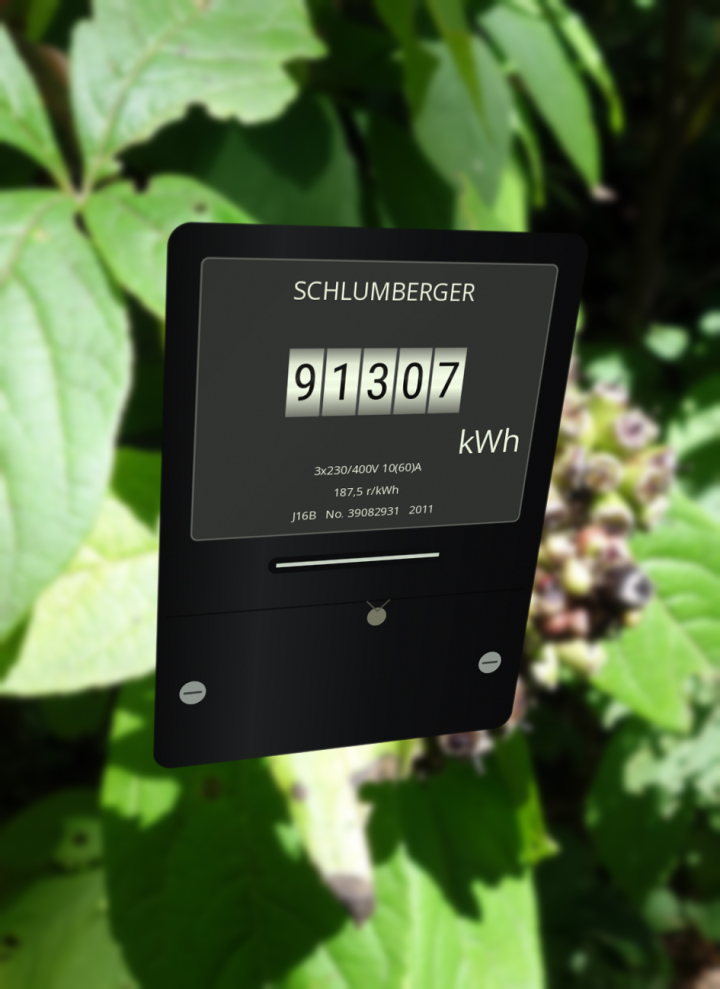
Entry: 91307 kWh
